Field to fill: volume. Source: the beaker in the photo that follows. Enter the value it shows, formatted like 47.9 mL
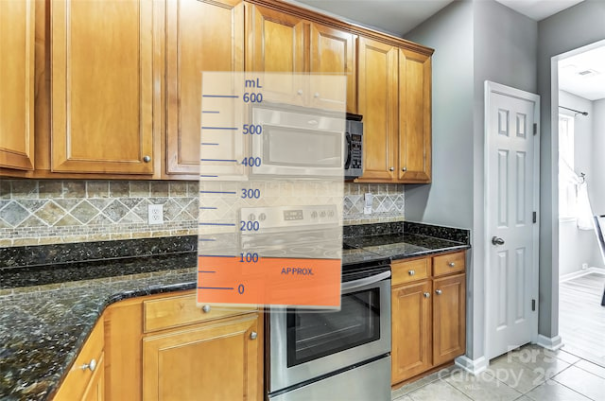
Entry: 100 mL
